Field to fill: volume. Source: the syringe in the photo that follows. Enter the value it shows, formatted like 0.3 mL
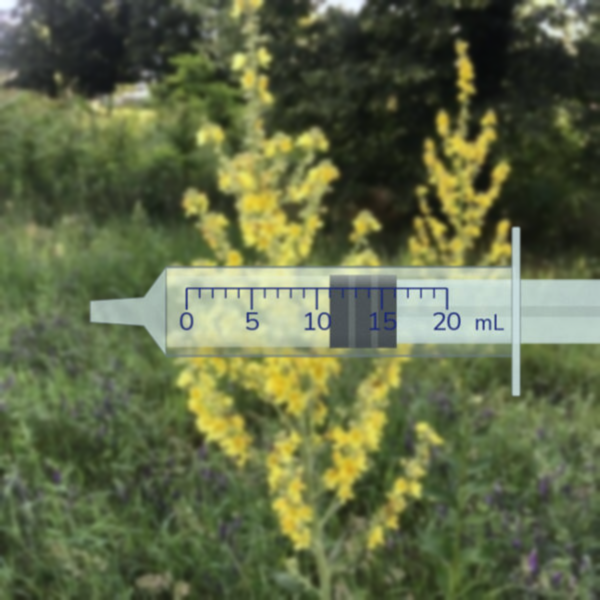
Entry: 11 mL
